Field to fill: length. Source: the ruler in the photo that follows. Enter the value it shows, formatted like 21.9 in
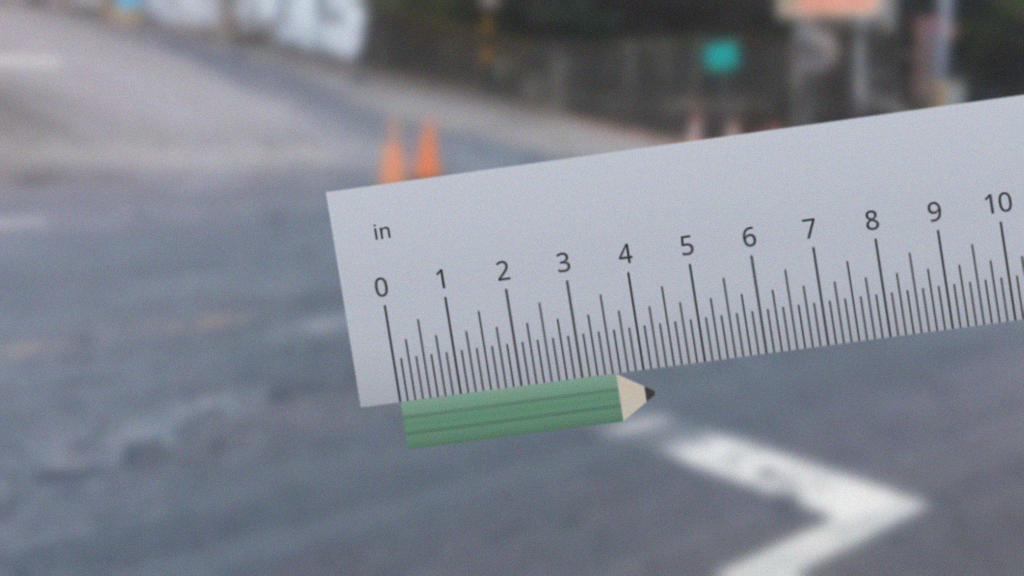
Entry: 4.125 in
